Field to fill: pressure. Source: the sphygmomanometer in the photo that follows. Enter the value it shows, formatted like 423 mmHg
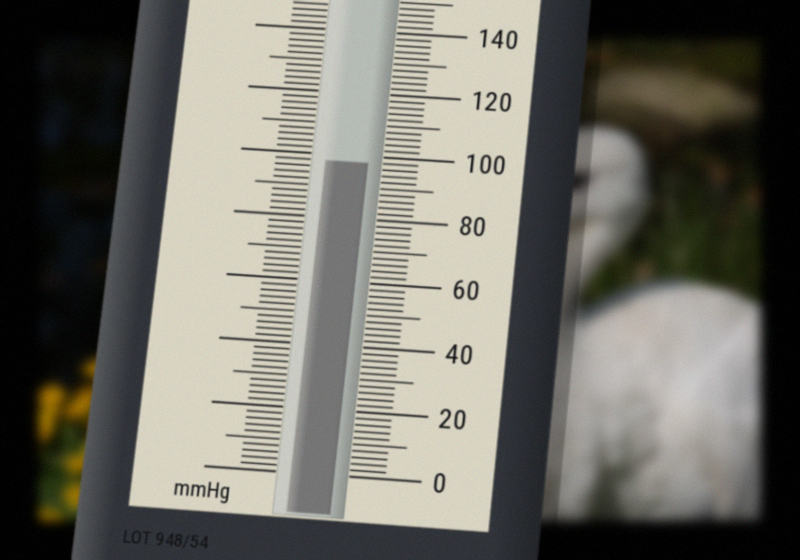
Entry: 98 mmHg
